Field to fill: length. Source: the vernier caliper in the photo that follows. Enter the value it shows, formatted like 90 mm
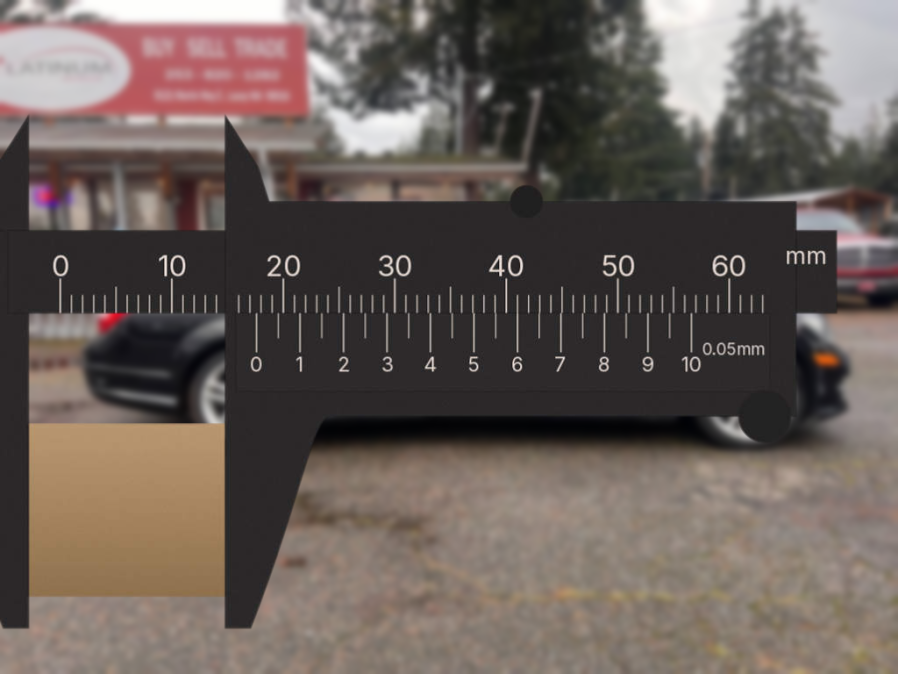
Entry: 17.6 mm
